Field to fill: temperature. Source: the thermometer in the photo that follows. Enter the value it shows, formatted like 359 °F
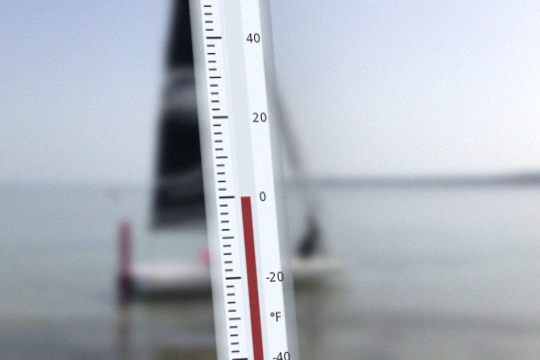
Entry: 0 °F
